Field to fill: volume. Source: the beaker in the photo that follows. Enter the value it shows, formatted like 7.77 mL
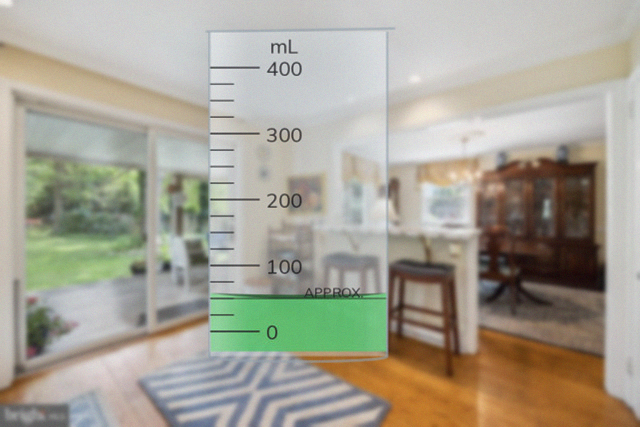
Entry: 50 mL
